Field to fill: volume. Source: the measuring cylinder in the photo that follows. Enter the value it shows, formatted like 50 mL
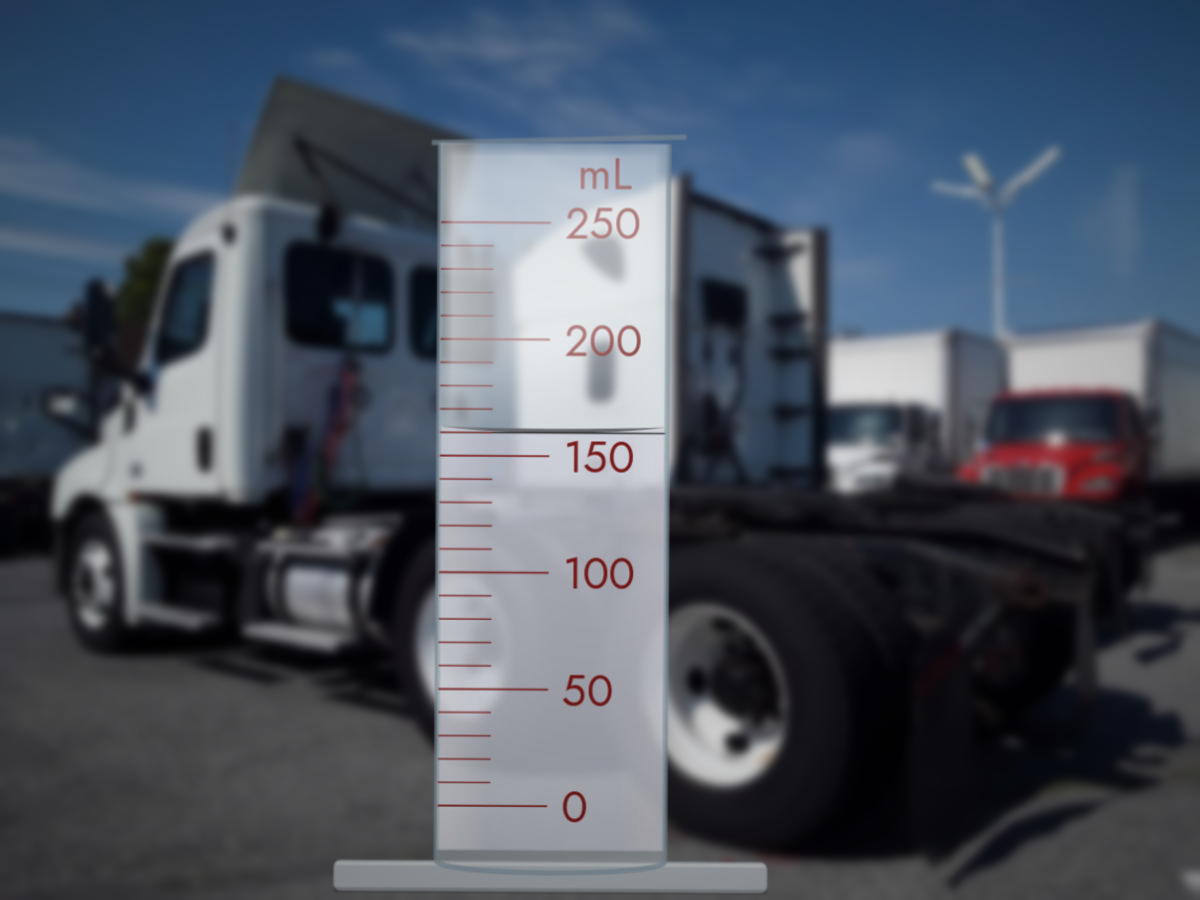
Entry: 160 mL
